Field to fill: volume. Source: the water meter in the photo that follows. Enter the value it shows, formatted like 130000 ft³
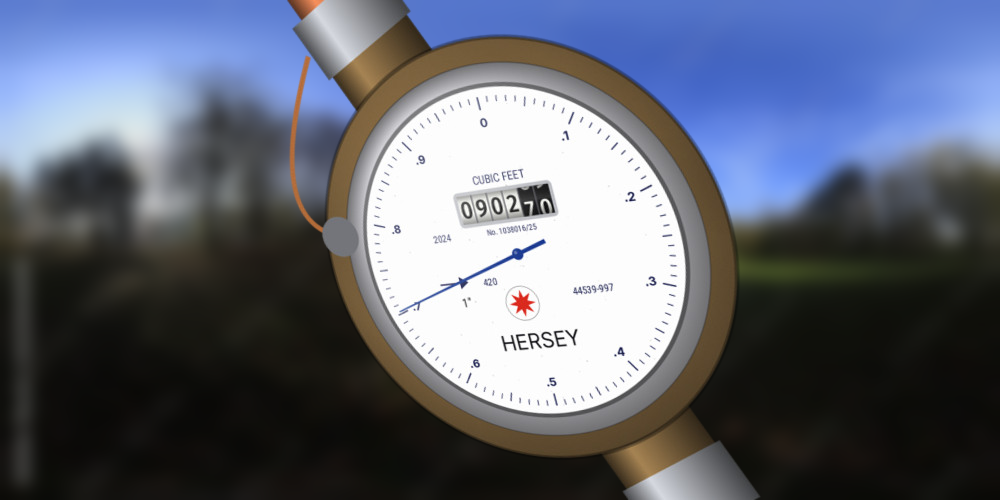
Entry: 90269.70 ft³
